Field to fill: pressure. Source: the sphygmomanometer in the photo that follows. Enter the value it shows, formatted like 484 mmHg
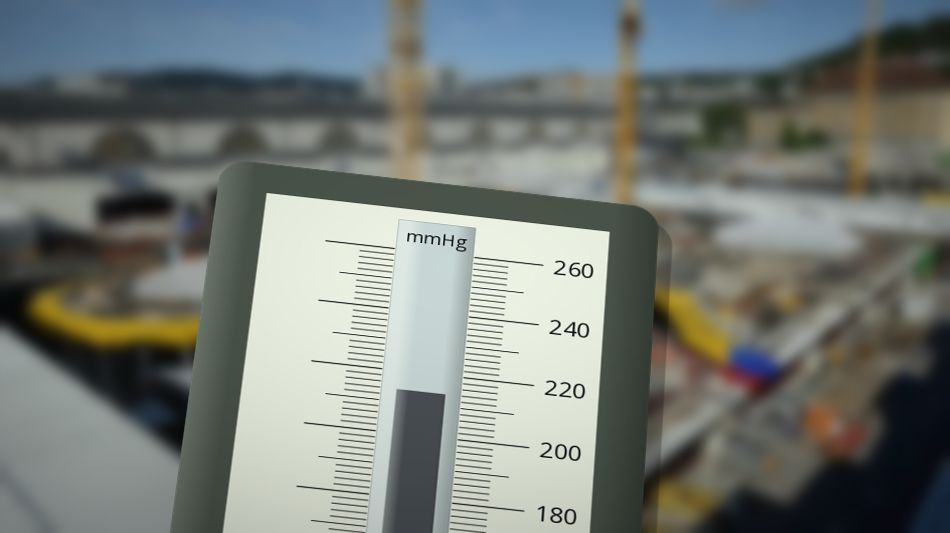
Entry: 214 mmHg
